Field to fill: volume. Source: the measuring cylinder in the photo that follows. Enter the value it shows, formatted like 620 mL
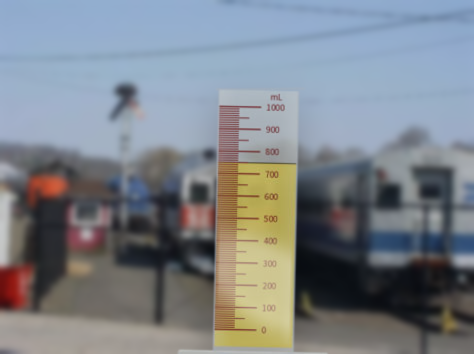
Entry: 750 mL
